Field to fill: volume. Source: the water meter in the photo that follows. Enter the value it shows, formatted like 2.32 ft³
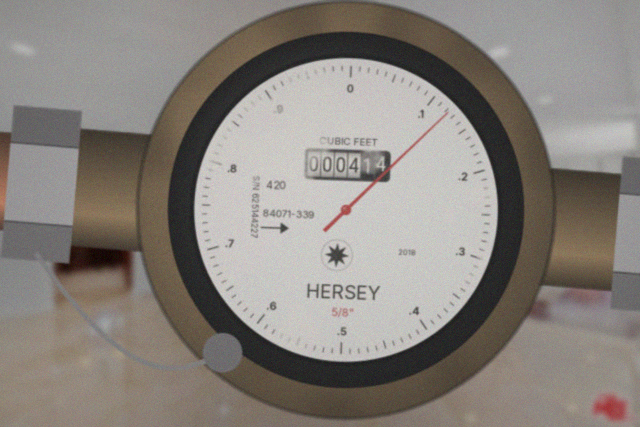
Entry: 414.12 ft³
